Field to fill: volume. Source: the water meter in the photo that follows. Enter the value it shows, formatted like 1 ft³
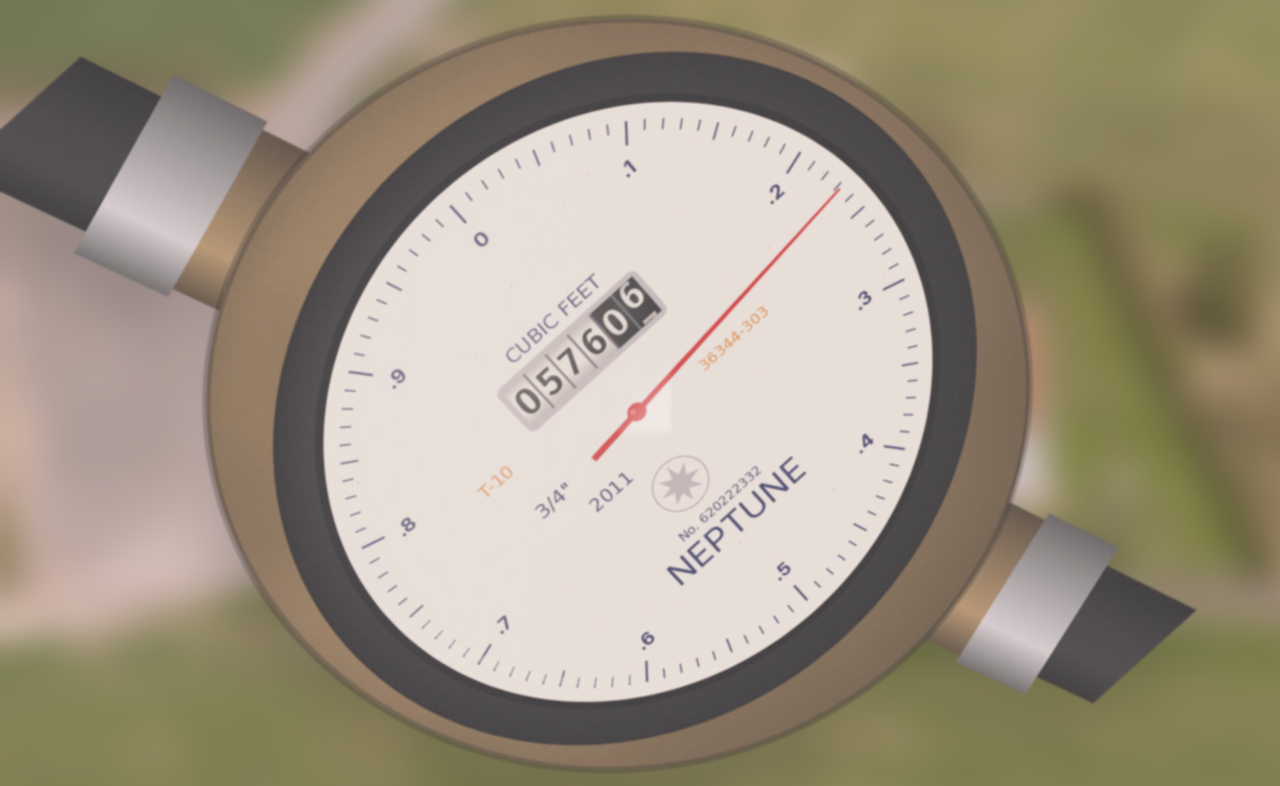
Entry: 57606.23 ft³
